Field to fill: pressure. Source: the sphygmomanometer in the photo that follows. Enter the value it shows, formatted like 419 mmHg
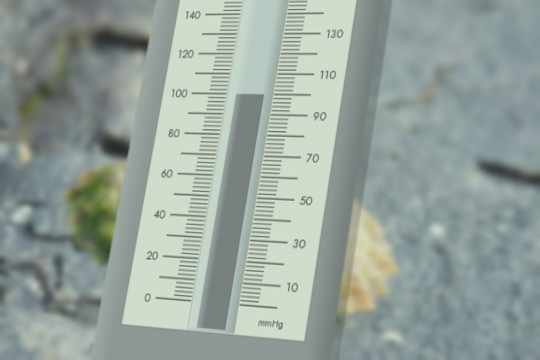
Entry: 100 mmHg
